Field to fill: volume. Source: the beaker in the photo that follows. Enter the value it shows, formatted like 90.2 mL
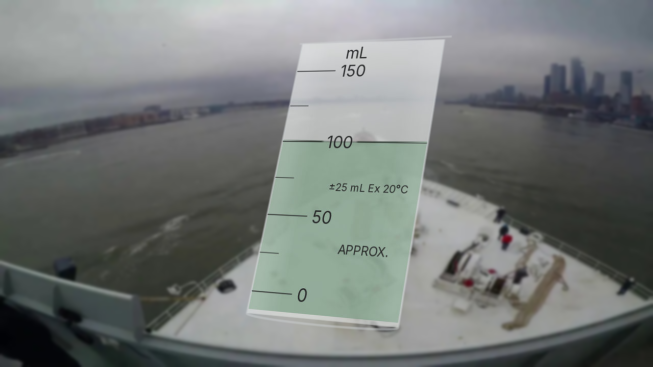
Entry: 100 mL
